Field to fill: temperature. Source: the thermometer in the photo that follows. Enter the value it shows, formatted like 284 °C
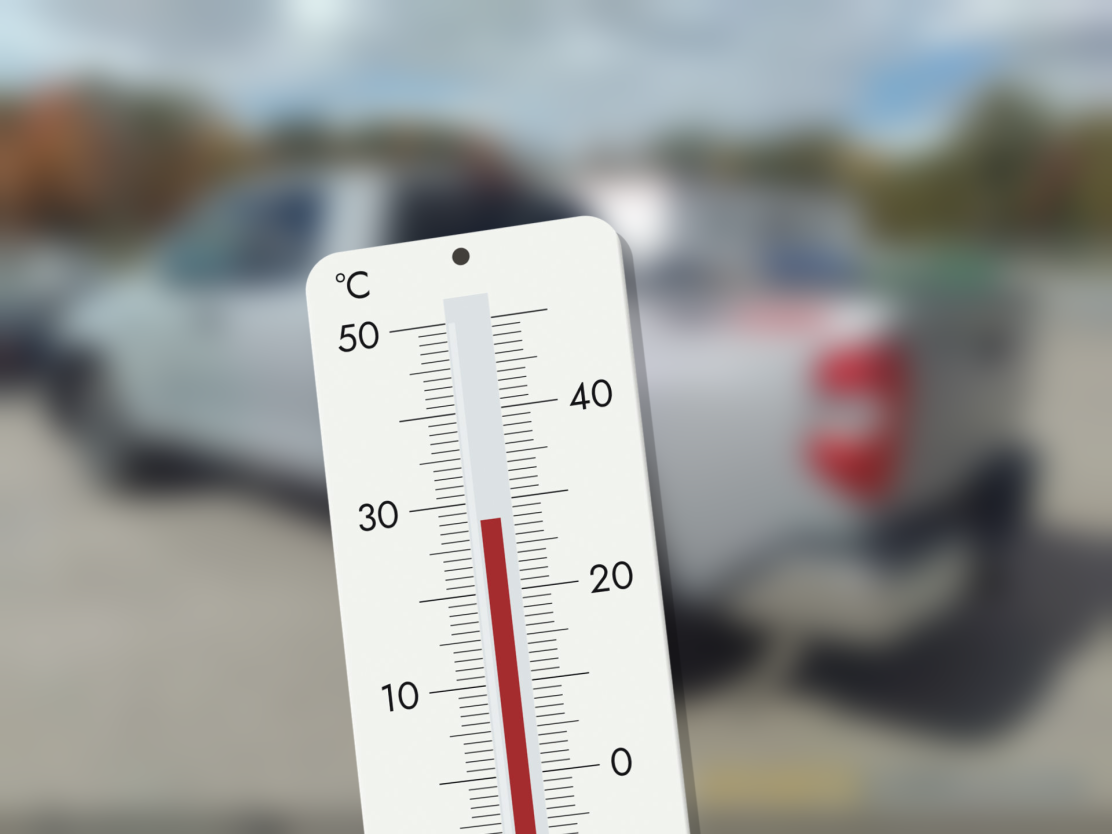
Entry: 28 °C
